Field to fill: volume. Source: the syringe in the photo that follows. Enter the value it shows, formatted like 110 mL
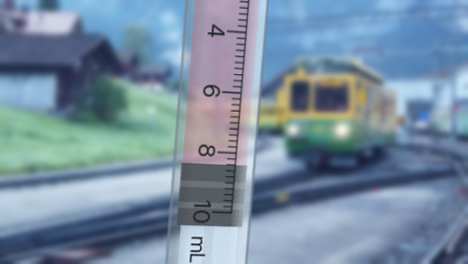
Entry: 8.4 mL
